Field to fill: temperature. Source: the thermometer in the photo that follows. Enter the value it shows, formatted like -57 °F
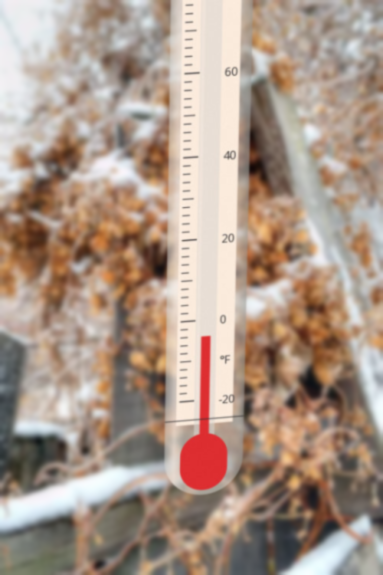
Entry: -4 °F
